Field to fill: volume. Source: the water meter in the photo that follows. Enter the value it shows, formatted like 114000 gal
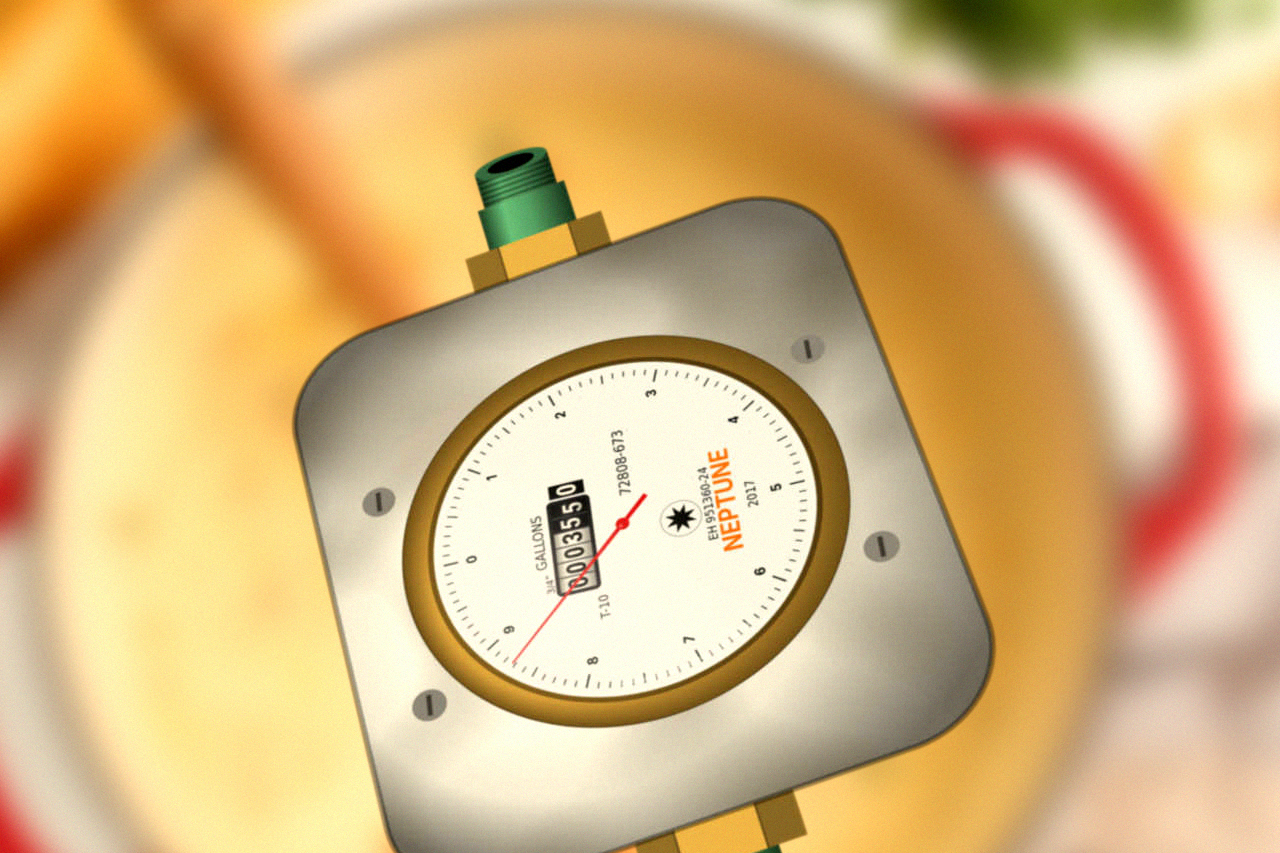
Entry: 3548.7 gal
